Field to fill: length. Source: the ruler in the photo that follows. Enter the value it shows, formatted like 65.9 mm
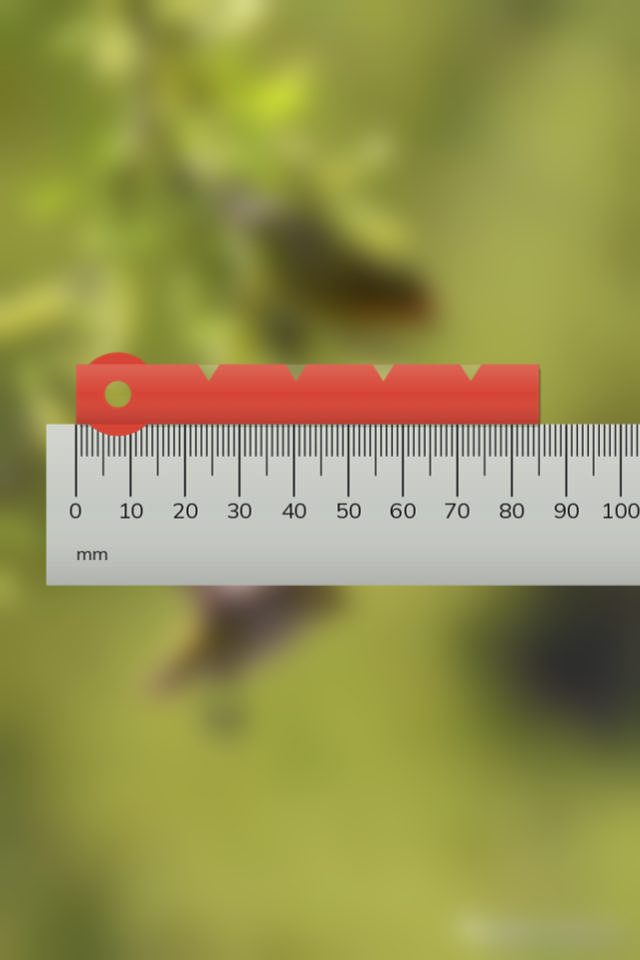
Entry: 85 mm
